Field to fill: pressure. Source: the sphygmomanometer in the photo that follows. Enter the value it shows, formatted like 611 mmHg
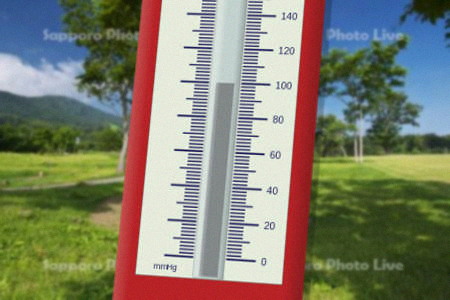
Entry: 100 mmHg
